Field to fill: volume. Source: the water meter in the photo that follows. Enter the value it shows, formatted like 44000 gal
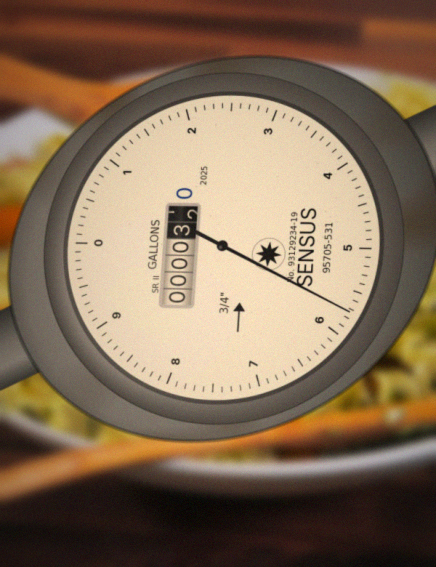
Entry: 315.7 gal
